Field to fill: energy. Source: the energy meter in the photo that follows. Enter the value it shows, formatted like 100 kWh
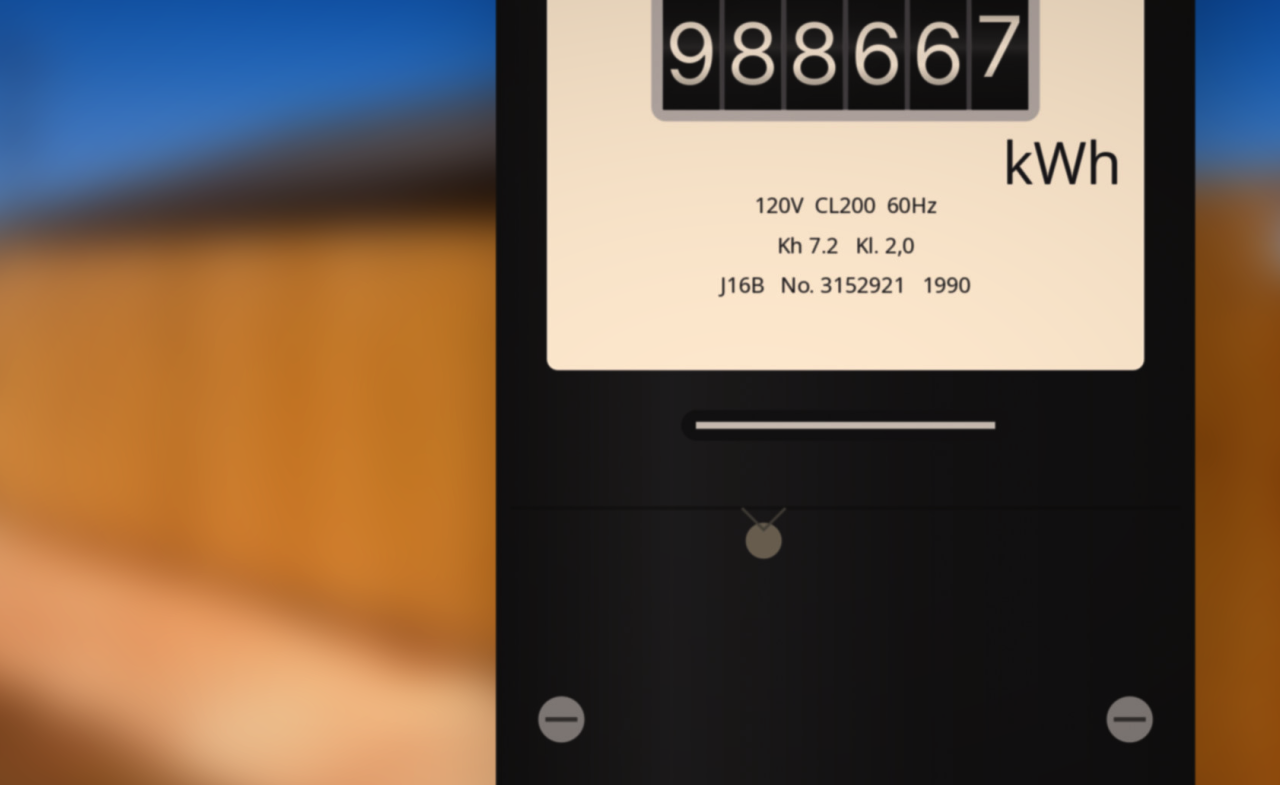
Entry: 988667 kWh
